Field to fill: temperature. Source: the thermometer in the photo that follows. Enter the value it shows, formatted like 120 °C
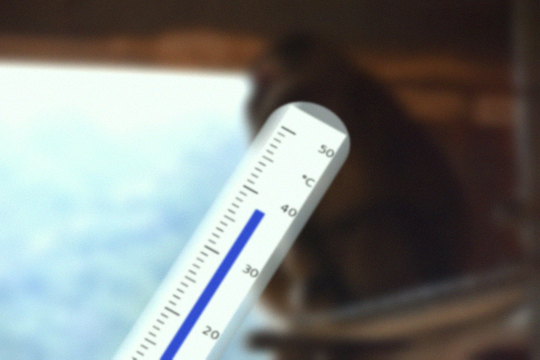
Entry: 38 °C
